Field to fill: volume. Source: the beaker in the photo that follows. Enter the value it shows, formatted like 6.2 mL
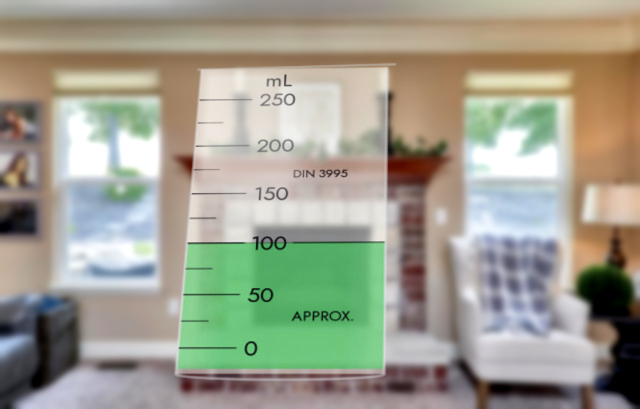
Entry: 100 mL
